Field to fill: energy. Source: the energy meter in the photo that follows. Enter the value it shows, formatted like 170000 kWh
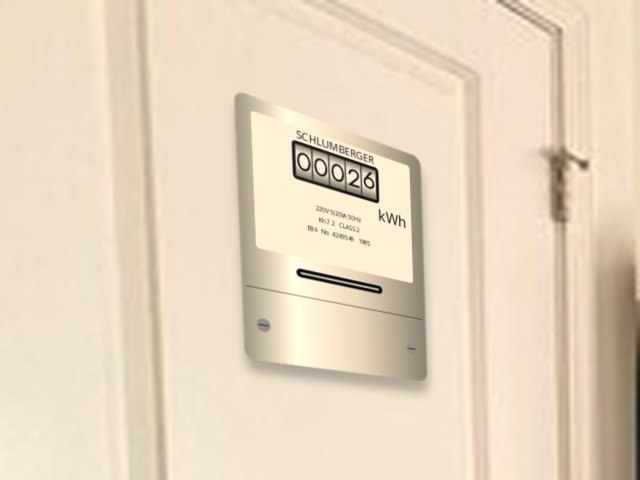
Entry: 26 kWh
